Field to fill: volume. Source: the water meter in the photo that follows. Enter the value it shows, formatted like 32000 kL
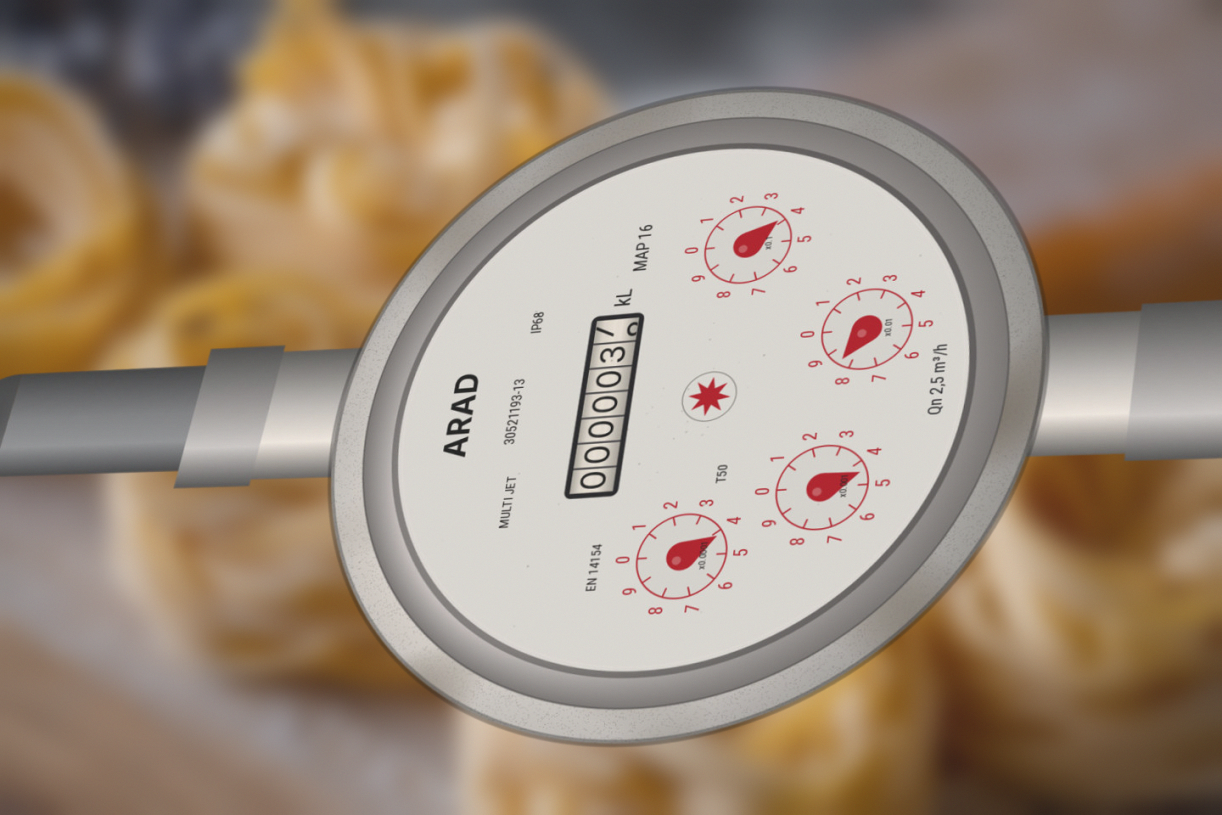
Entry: 37.3844 kL
